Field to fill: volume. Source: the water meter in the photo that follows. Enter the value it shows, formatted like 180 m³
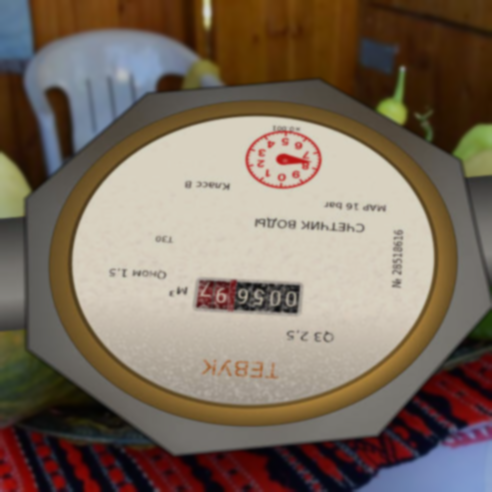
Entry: 56.967 m³
